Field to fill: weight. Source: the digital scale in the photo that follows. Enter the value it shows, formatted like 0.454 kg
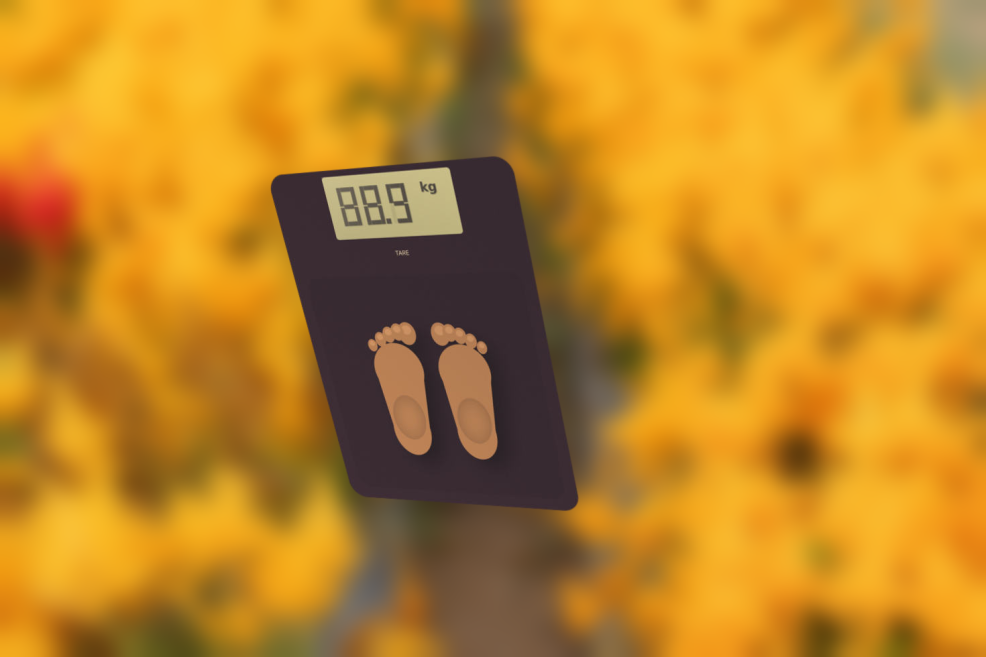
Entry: 88.9 kg
